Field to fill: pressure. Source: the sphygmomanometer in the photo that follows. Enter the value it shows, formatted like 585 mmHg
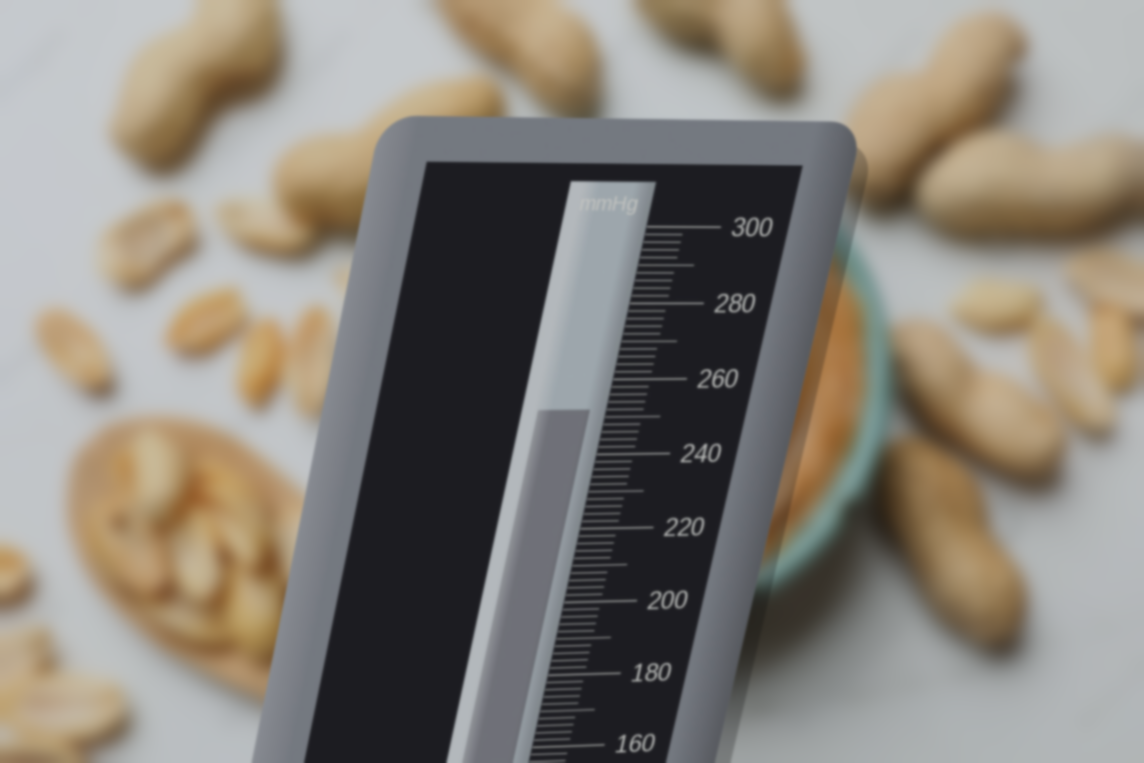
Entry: 252 mmHg
